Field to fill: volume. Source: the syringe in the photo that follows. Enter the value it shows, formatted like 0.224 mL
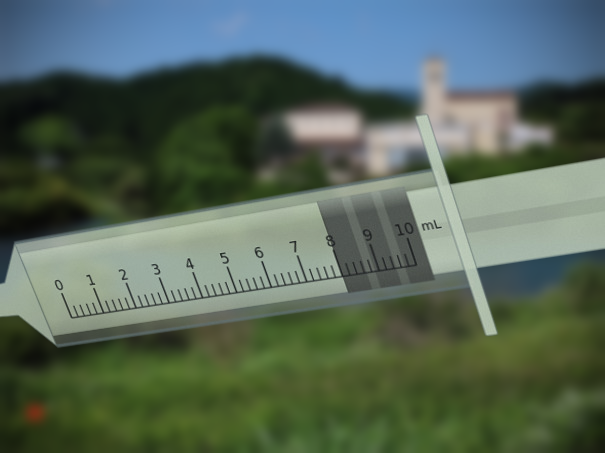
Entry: 8 mL
